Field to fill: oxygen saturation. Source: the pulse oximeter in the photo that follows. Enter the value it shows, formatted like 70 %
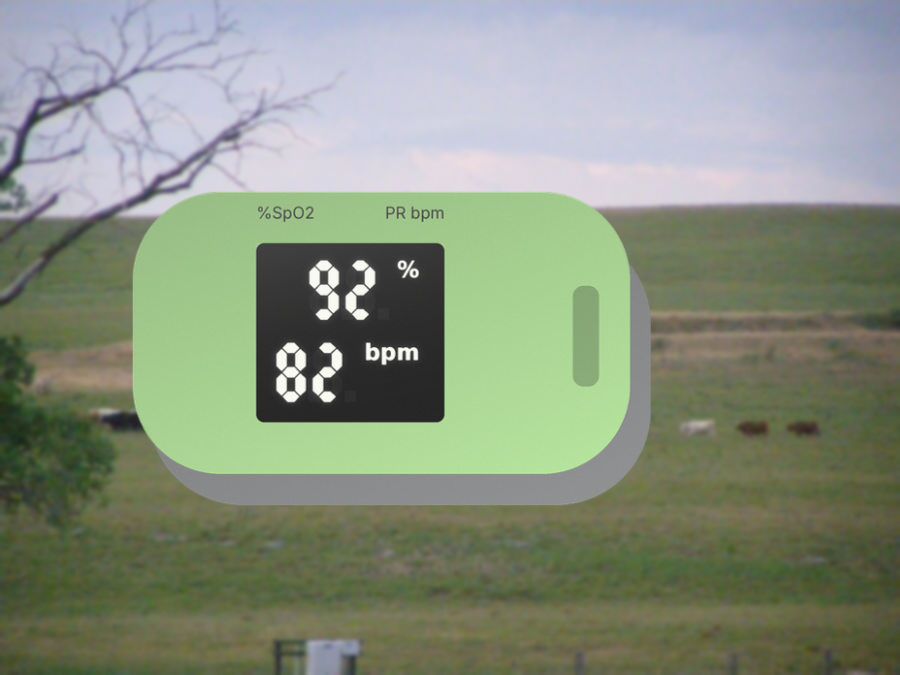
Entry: 92 %
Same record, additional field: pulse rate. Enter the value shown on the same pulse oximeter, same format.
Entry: 82 bpm
